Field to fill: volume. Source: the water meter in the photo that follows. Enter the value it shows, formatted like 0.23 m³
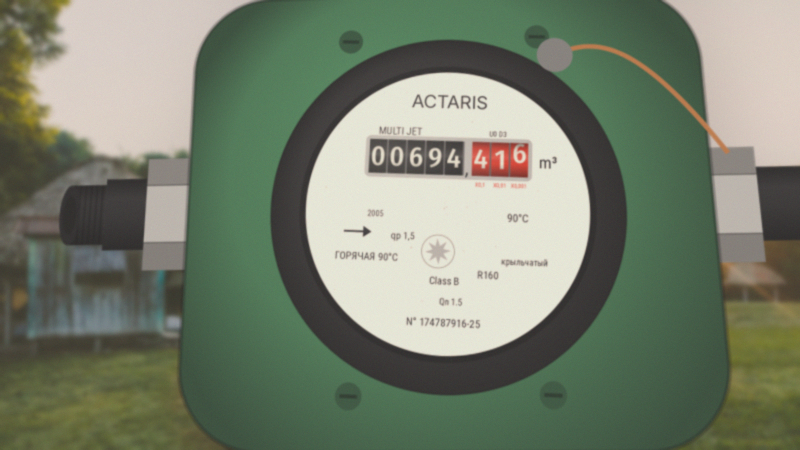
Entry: 694.416 m³
